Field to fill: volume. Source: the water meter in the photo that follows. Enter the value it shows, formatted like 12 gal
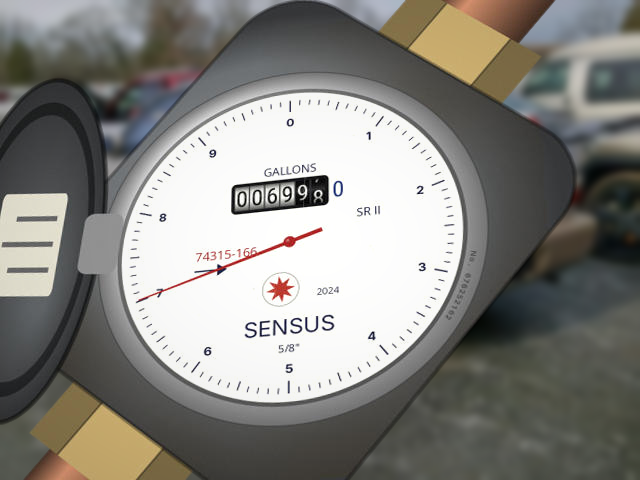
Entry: 69977.0 gal
